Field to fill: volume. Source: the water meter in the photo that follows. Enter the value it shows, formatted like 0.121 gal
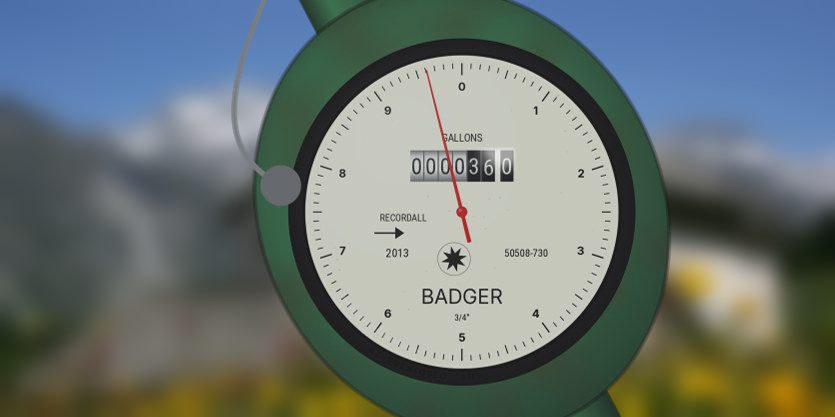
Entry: 359.6 gal
